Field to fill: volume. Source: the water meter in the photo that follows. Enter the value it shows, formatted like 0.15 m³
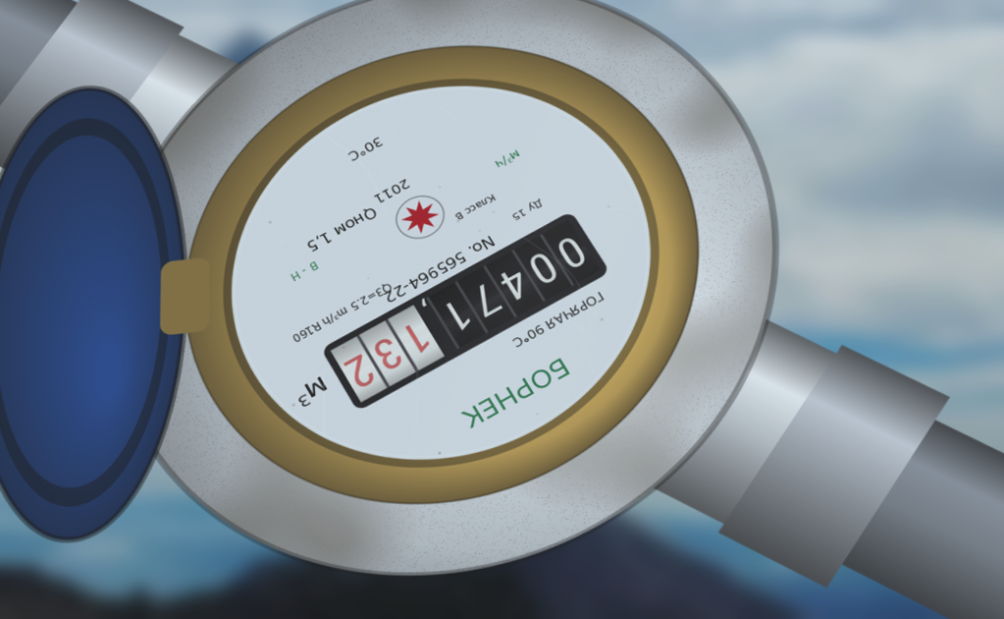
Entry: 471.132 m³
